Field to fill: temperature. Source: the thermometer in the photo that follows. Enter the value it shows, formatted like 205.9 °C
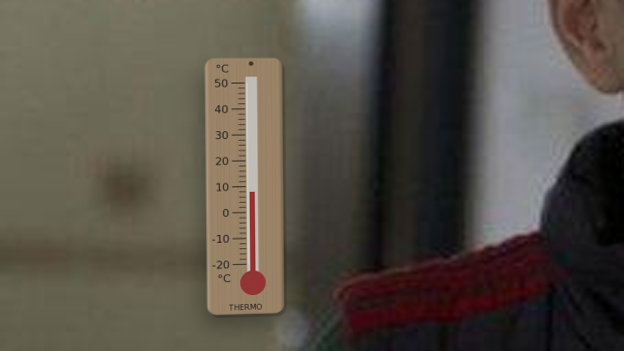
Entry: 8 °C
